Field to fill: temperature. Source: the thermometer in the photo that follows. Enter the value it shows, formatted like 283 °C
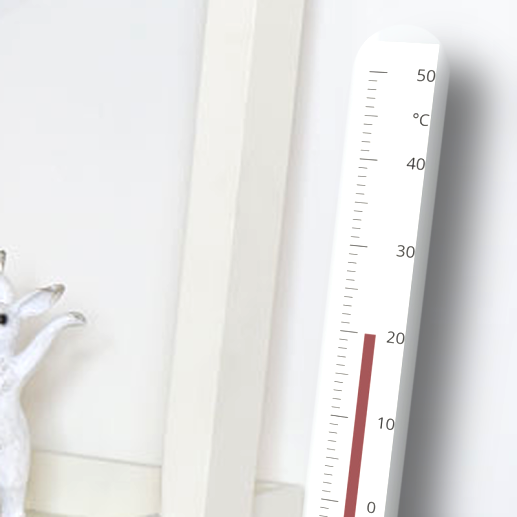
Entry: 20 °C
